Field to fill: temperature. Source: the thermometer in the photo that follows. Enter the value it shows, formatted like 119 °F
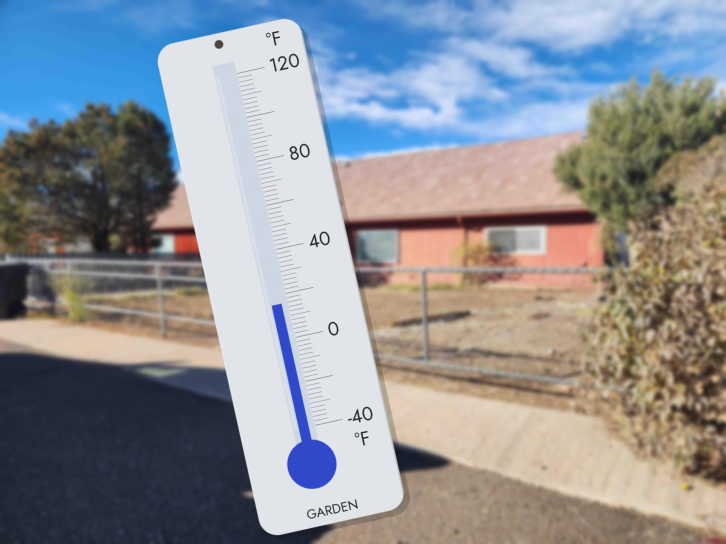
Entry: 16 °F
